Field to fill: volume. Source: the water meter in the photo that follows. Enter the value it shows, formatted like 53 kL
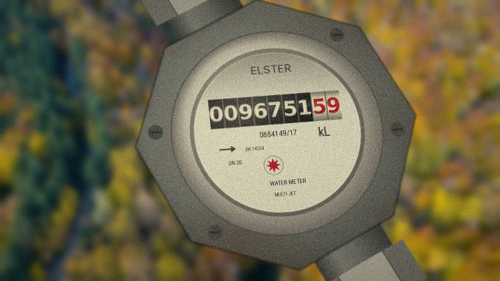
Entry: 96751.59 kL
